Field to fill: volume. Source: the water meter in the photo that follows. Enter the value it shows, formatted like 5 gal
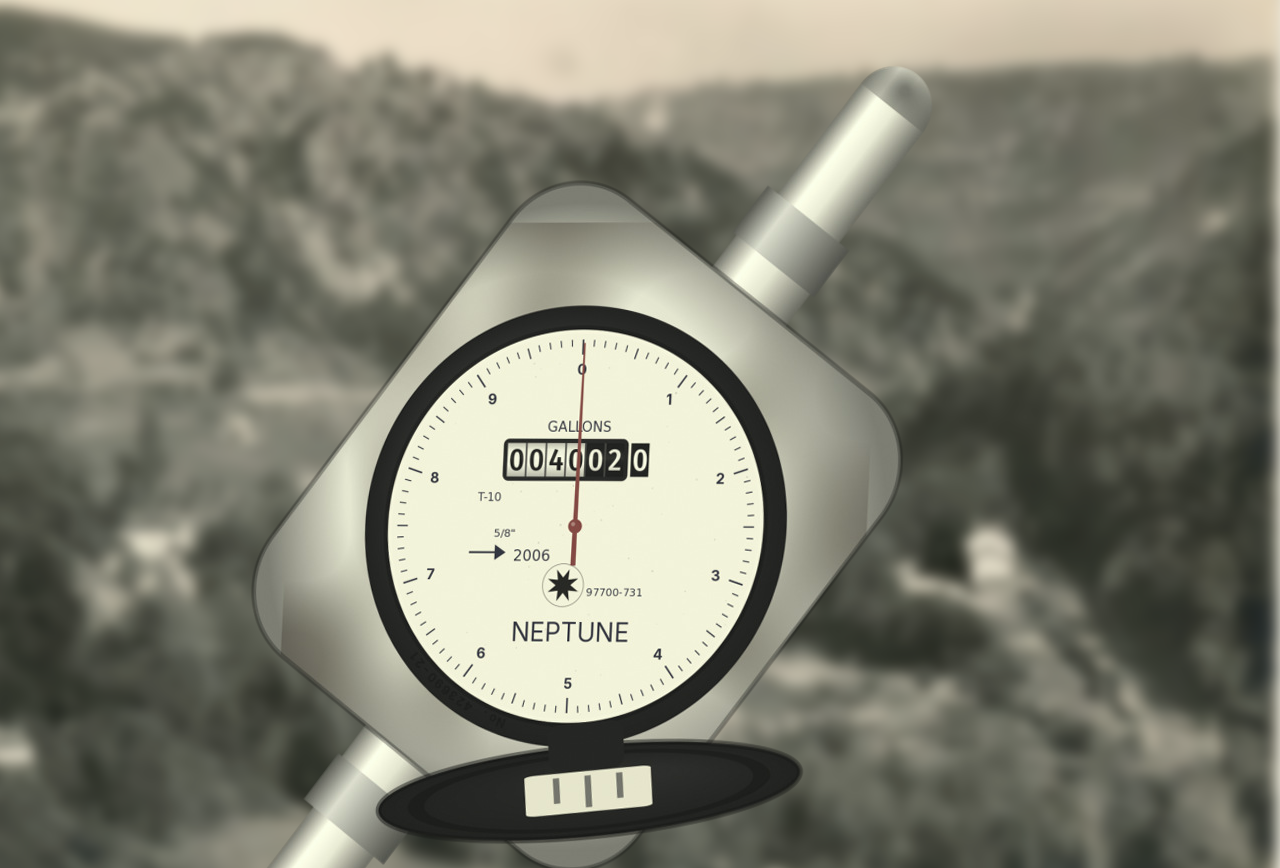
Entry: 40020.0 gal
